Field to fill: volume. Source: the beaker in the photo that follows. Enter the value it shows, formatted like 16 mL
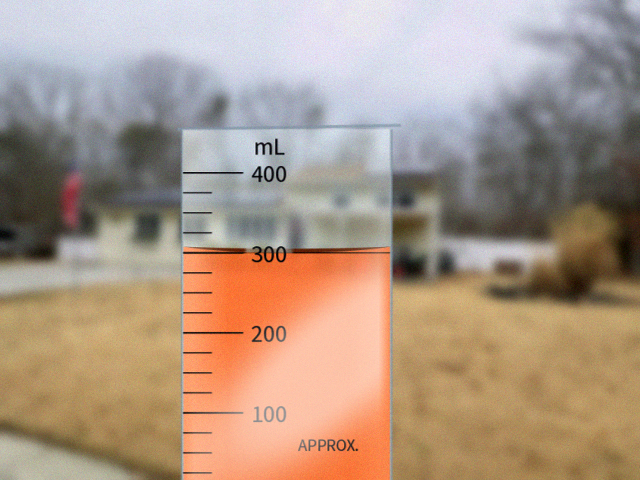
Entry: 300 mL
